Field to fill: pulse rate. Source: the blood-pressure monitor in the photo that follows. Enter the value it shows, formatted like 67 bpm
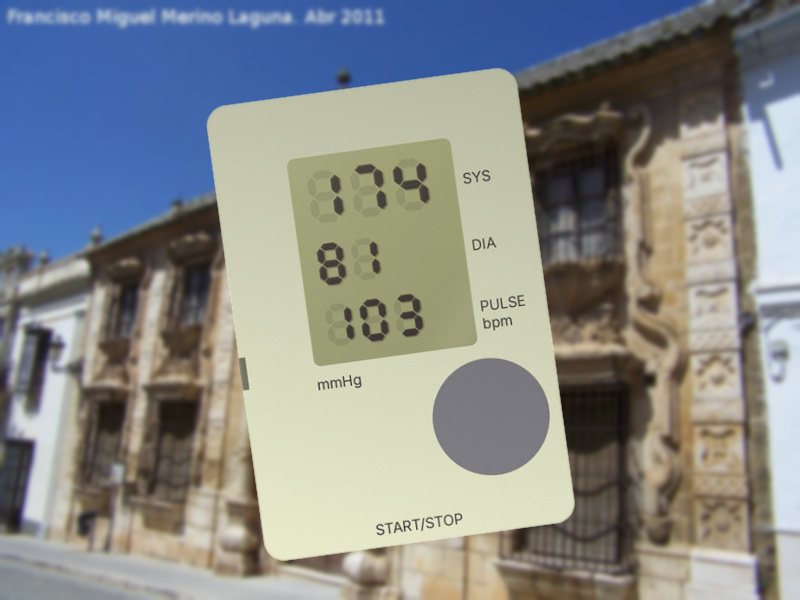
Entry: 103 bpm
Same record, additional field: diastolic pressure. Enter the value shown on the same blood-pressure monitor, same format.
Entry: 81 mmHg
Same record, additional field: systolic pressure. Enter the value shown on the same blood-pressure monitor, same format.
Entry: 174 mmHg
